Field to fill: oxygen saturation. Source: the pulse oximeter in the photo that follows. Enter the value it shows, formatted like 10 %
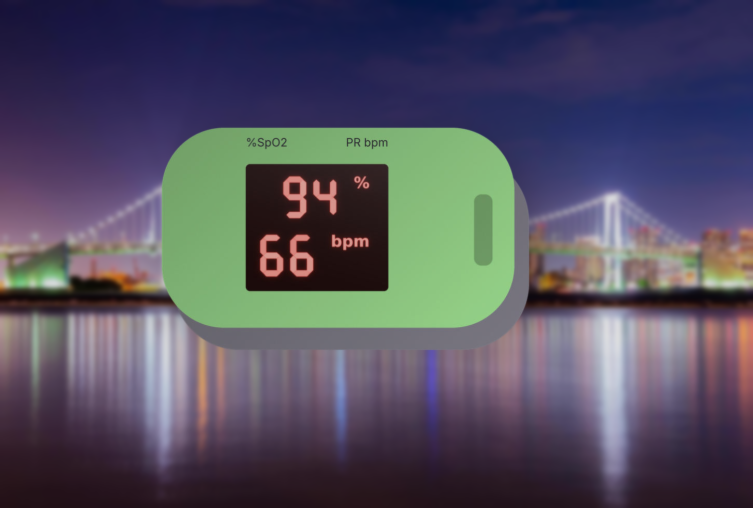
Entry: 94 %
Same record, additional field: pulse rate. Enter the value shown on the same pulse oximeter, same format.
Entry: 66 bpm
